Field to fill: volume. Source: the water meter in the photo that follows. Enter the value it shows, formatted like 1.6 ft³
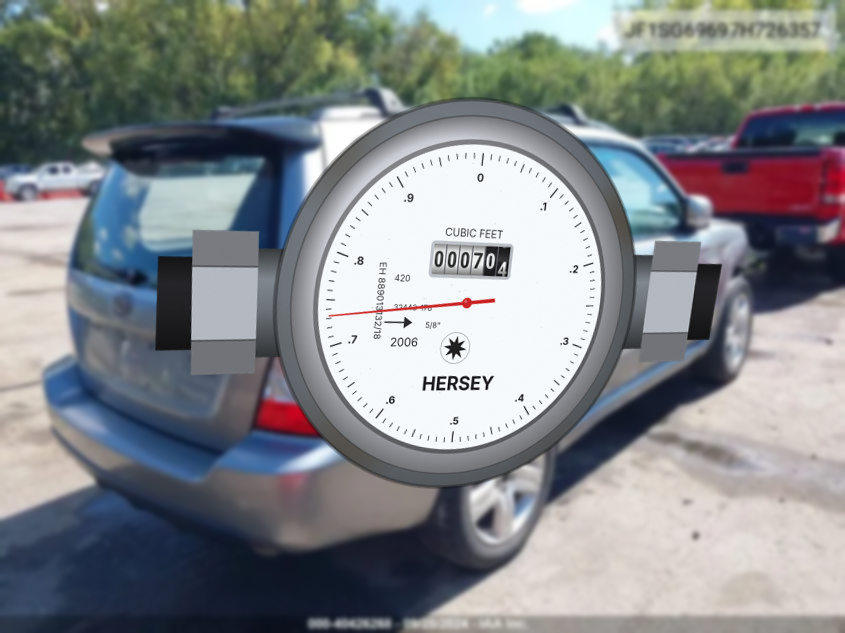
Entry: 703.73 ft³
